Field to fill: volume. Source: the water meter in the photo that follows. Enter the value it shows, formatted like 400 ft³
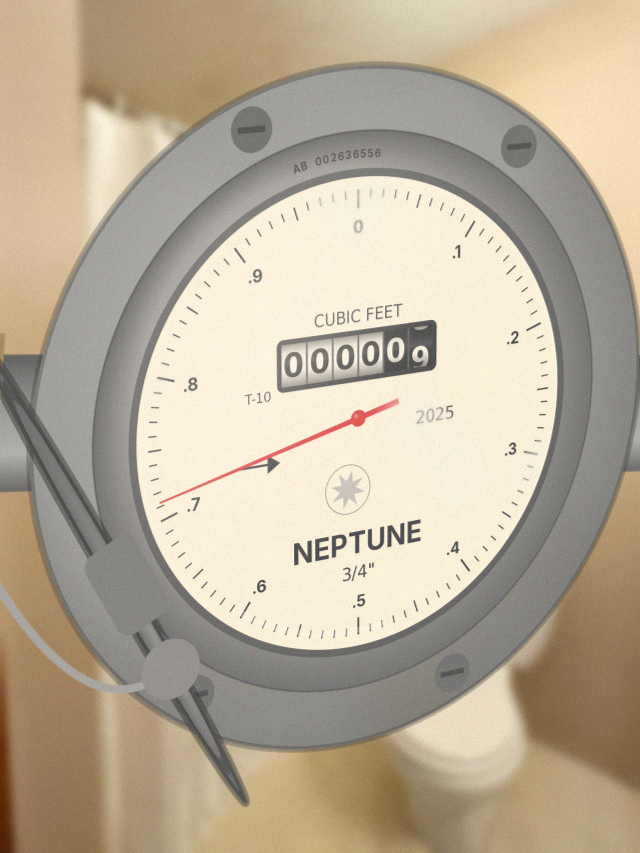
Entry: 8.71 ft³
